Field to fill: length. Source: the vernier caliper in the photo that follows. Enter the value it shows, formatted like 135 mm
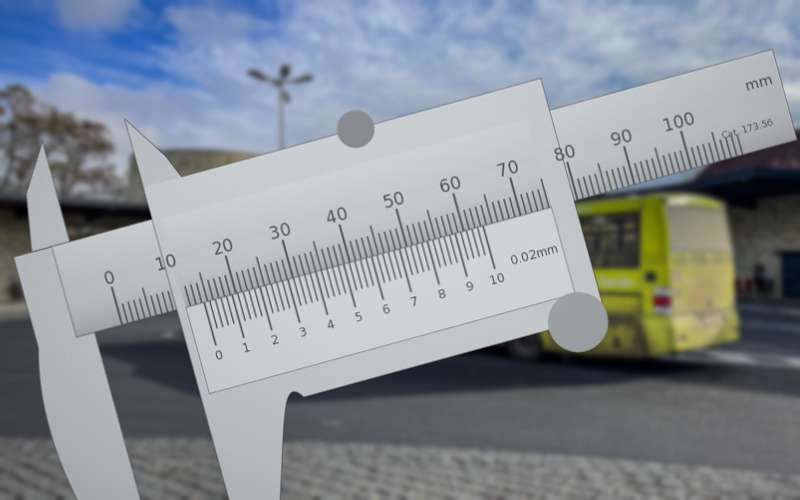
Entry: 14.4 mm
